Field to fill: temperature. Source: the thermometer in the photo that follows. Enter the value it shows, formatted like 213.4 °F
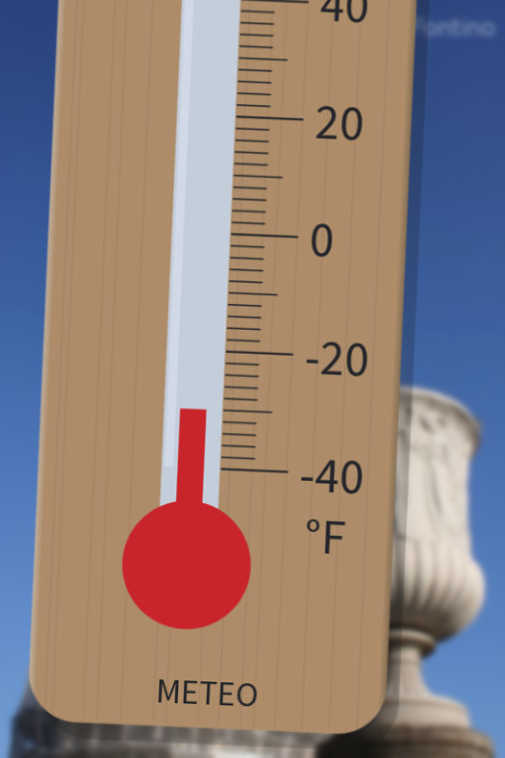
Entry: -30 °F
